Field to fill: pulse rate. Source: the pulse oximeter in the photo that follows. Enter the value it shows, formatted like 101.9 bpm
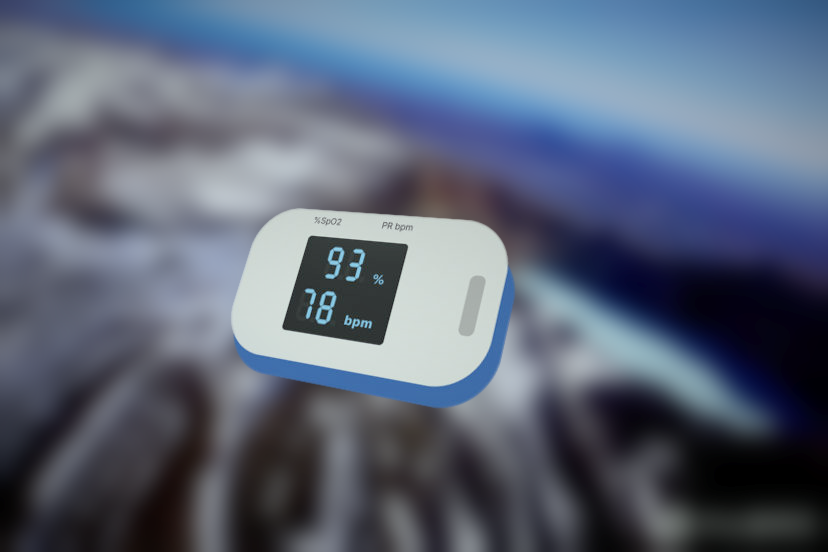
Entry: 78 bpm
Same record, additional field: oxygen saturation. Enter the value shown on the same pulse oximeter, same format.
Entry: 93 %
